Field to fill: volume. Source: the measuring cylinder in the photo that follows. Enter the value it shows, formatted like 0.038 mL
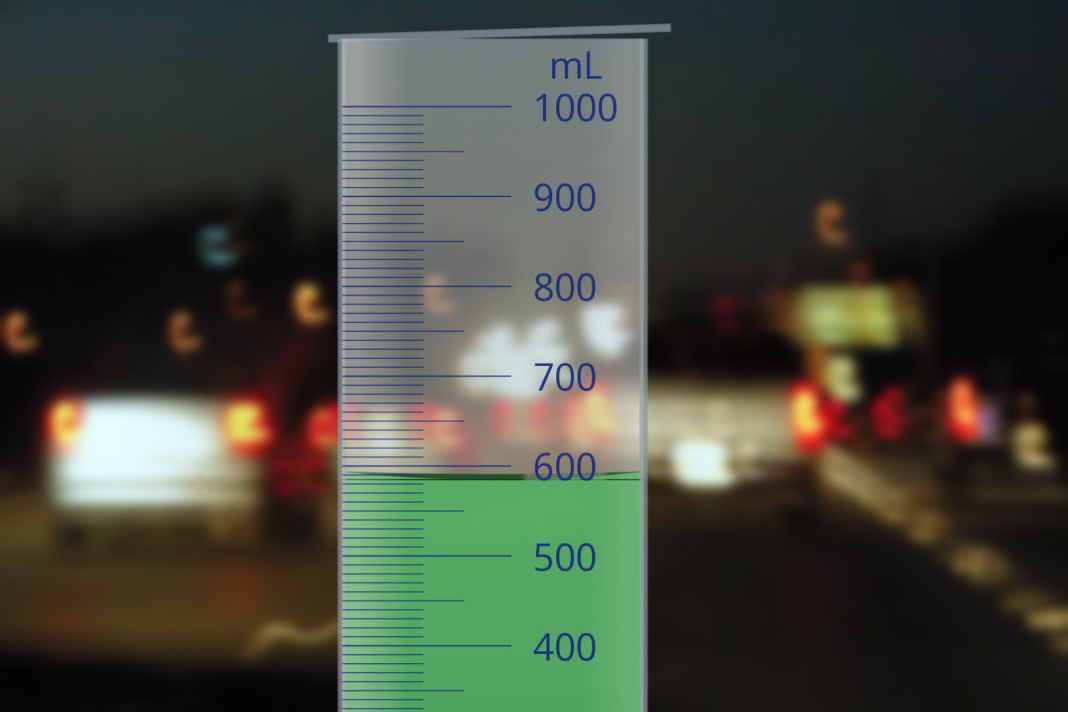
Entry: 585 mL
